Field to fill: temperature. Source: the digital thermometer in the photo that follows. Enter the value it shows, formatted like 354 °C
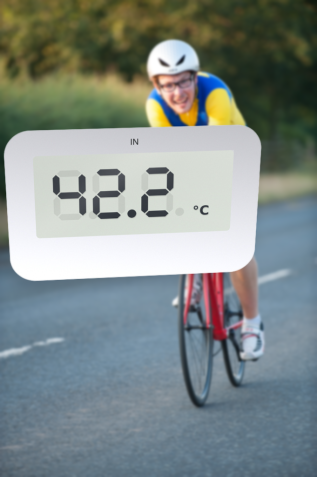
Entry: 42.2 °C
